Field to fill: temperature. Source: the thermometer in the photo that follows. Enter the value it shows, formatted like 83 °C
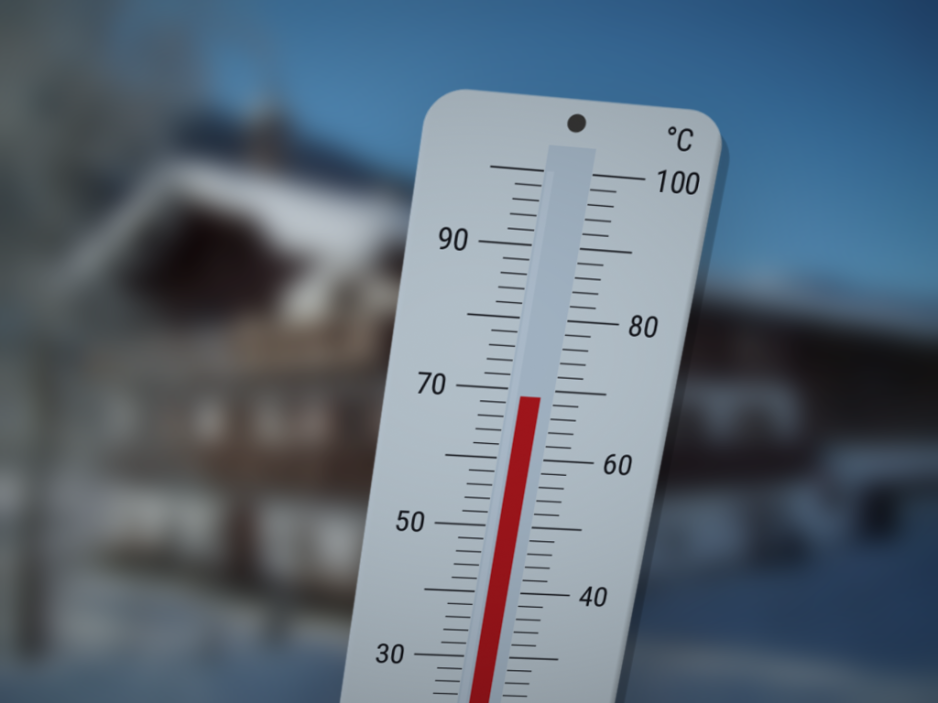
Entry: 69 °C
